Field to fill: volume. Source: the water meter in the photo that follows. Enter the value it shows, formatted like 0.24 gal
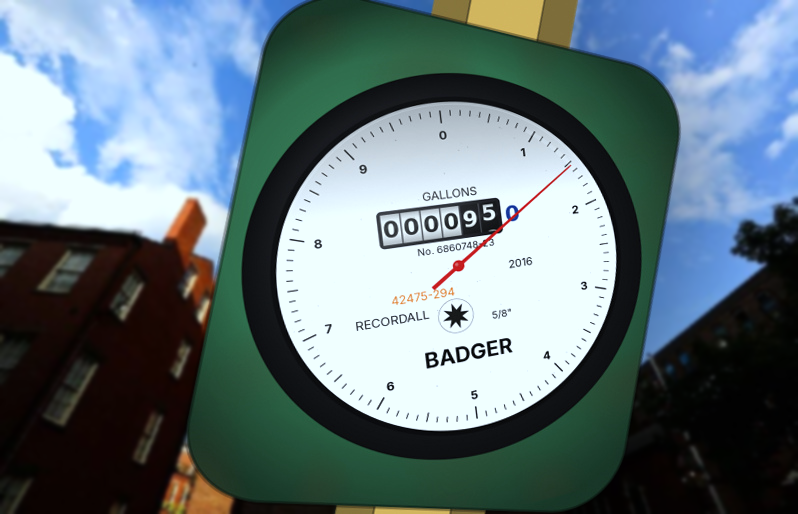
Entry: 951.5 gal
